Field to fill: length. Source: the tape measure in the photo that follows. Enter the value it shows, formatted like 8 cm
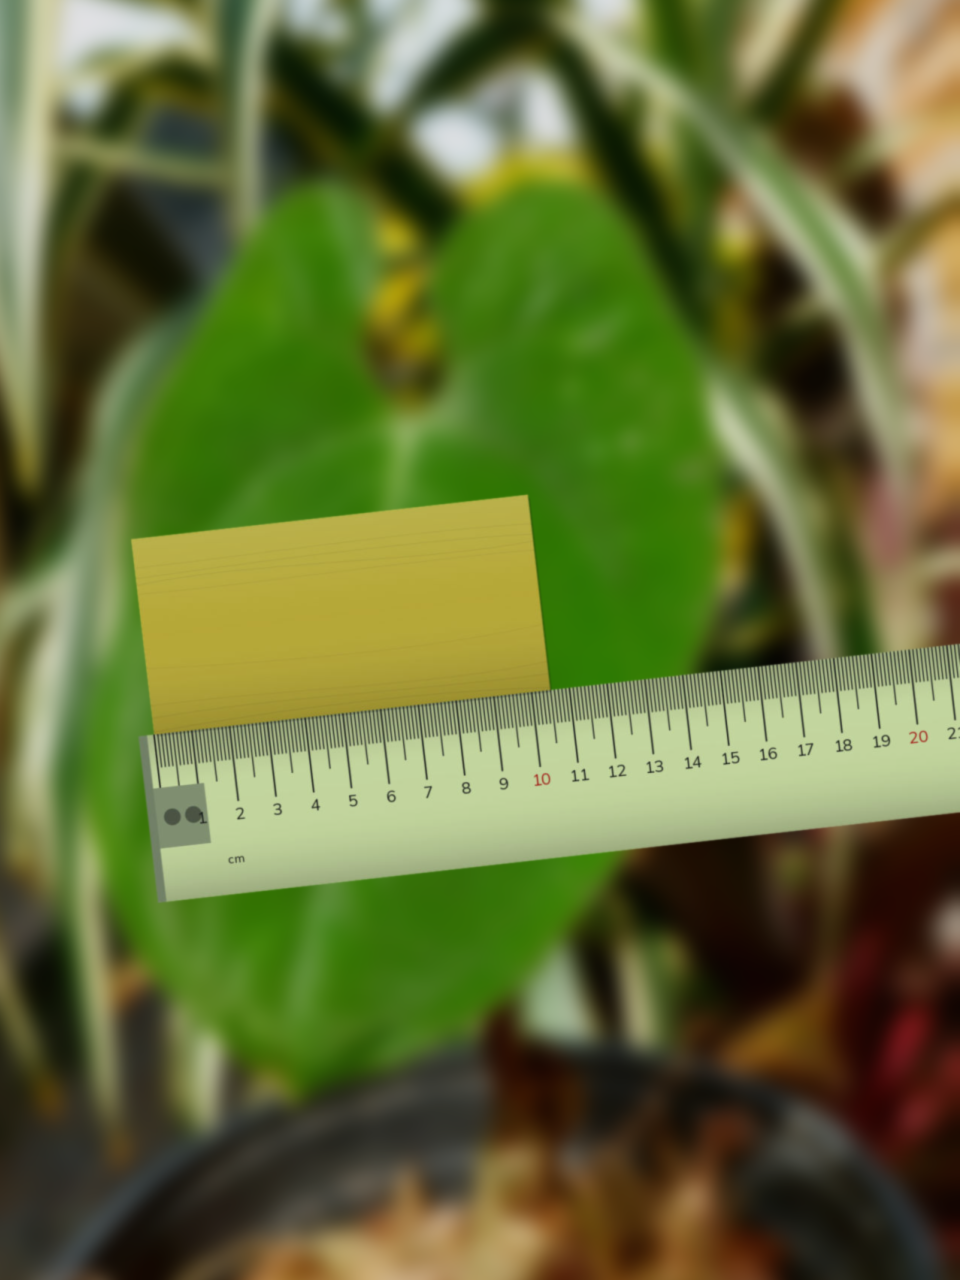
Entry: 10.5 cm
